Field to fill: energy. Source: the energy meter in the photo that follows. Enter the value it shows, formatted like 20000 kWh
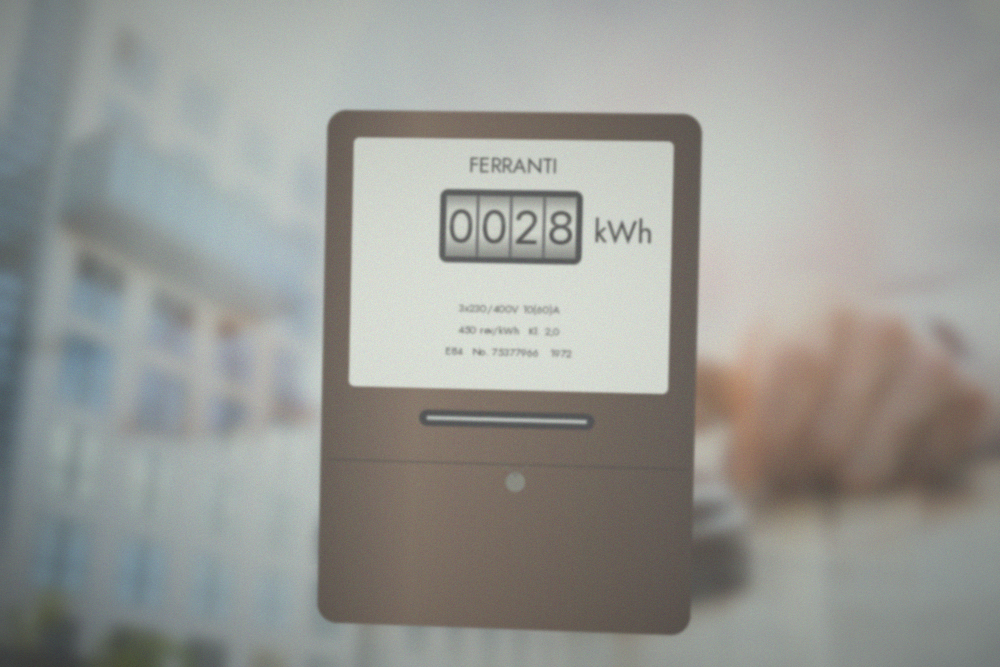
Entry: 28 kWh
